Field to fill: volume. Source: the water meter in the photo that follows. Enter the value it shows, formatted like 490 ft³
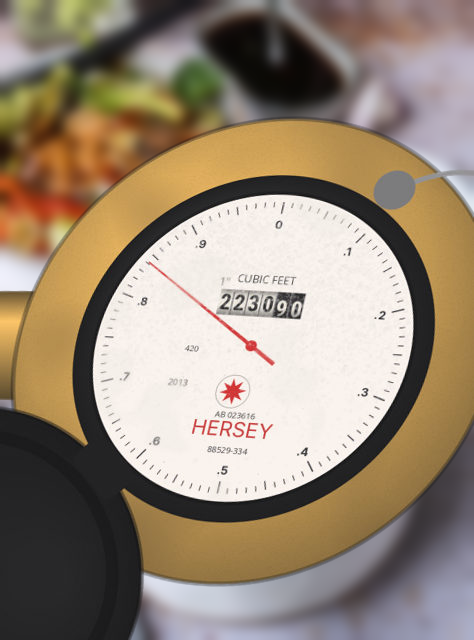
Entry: 223089.84 ft³
